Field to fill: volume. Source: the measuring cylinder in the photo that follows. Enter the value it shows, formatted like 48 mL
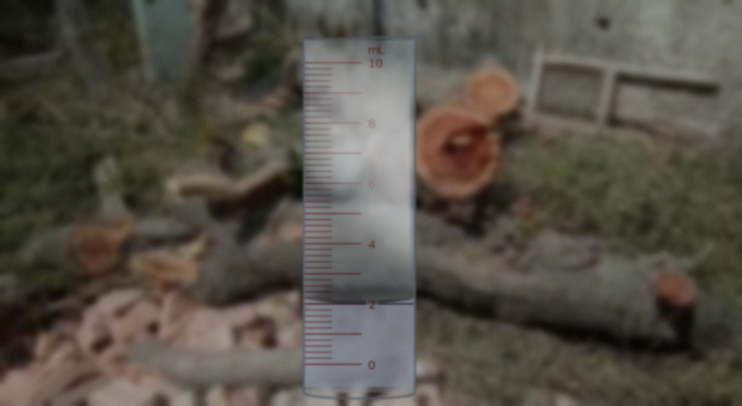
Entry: 2 mL
